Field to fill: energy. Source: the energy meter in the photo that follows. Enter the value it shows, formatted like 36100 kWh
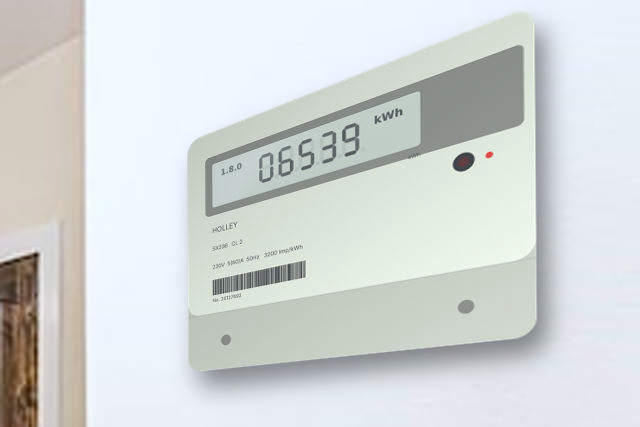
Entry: 6539 kWh
